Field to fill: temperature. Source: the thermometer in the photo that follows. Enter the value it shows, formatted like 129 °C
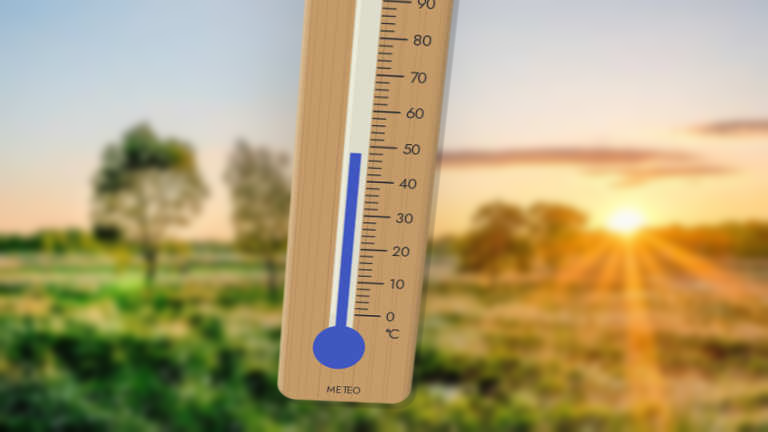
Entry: 48 °C
